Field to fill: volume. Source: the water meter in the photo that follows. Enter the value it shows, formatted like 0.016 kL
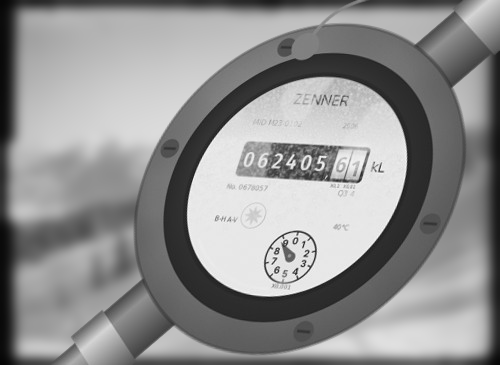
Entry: 62405.608 kL
